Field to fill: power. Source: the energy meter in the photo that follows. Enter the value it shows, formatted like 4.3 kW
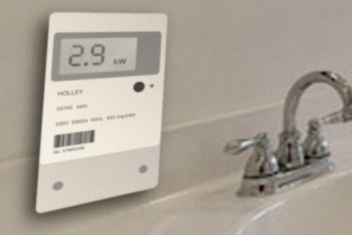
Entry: 2.9 kW
